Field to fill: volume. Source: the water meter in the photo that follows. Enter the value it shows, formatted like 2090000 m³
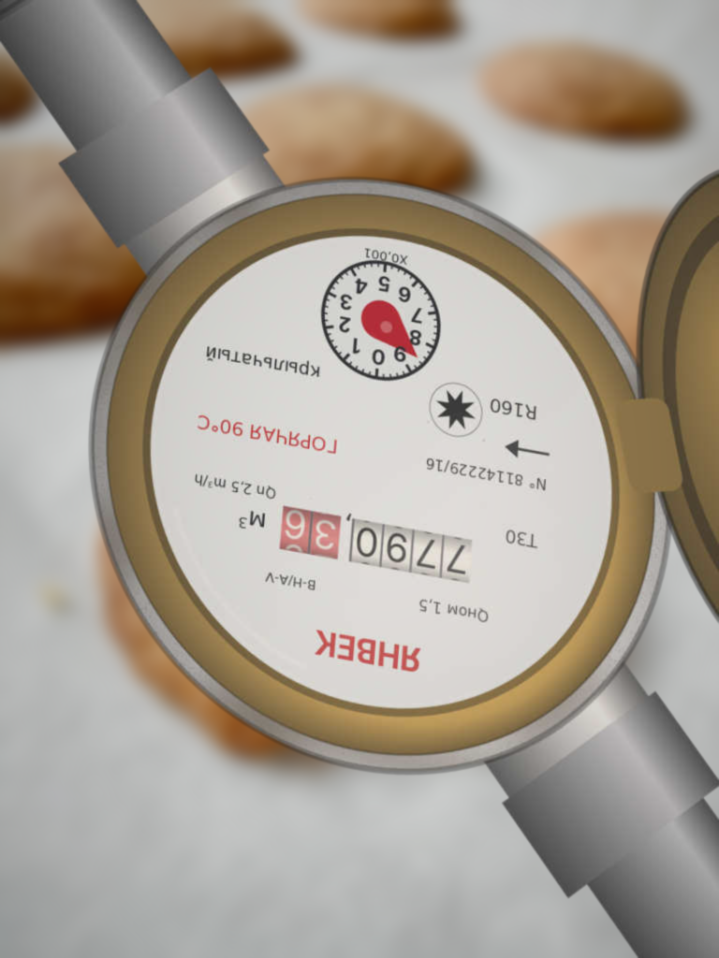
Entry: 7790.358 m³
